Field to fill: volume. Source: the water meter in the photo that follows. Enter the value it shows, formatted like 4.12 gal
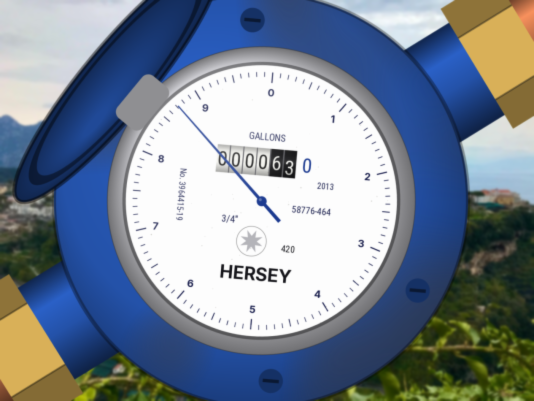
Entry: 628.7 gal
